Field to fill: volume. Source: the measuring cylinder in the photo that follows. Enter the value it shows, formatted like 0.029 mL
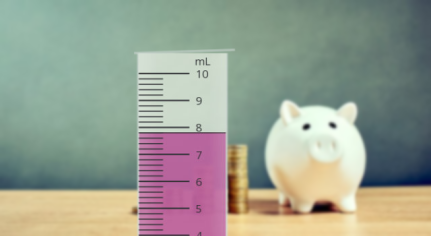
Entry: 7.8 mL
